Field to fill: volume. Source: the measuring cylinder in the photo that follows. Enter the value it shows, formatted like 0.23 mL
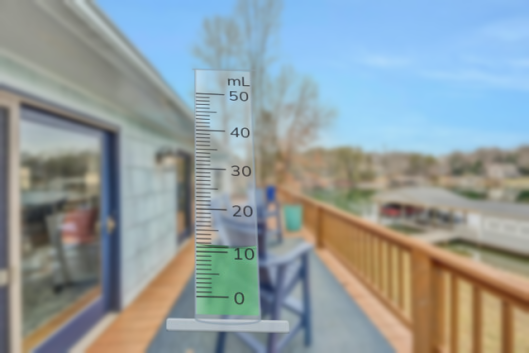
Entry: 11 mL
